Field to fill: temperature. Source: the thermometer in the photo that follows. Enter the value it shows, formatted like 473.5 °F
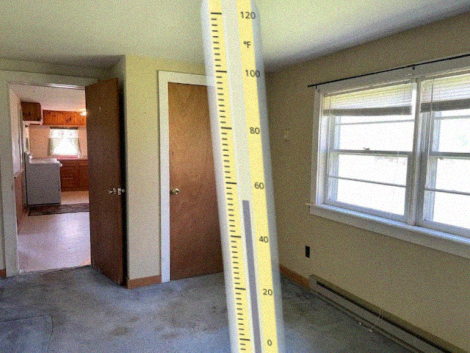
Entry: 54 °F
